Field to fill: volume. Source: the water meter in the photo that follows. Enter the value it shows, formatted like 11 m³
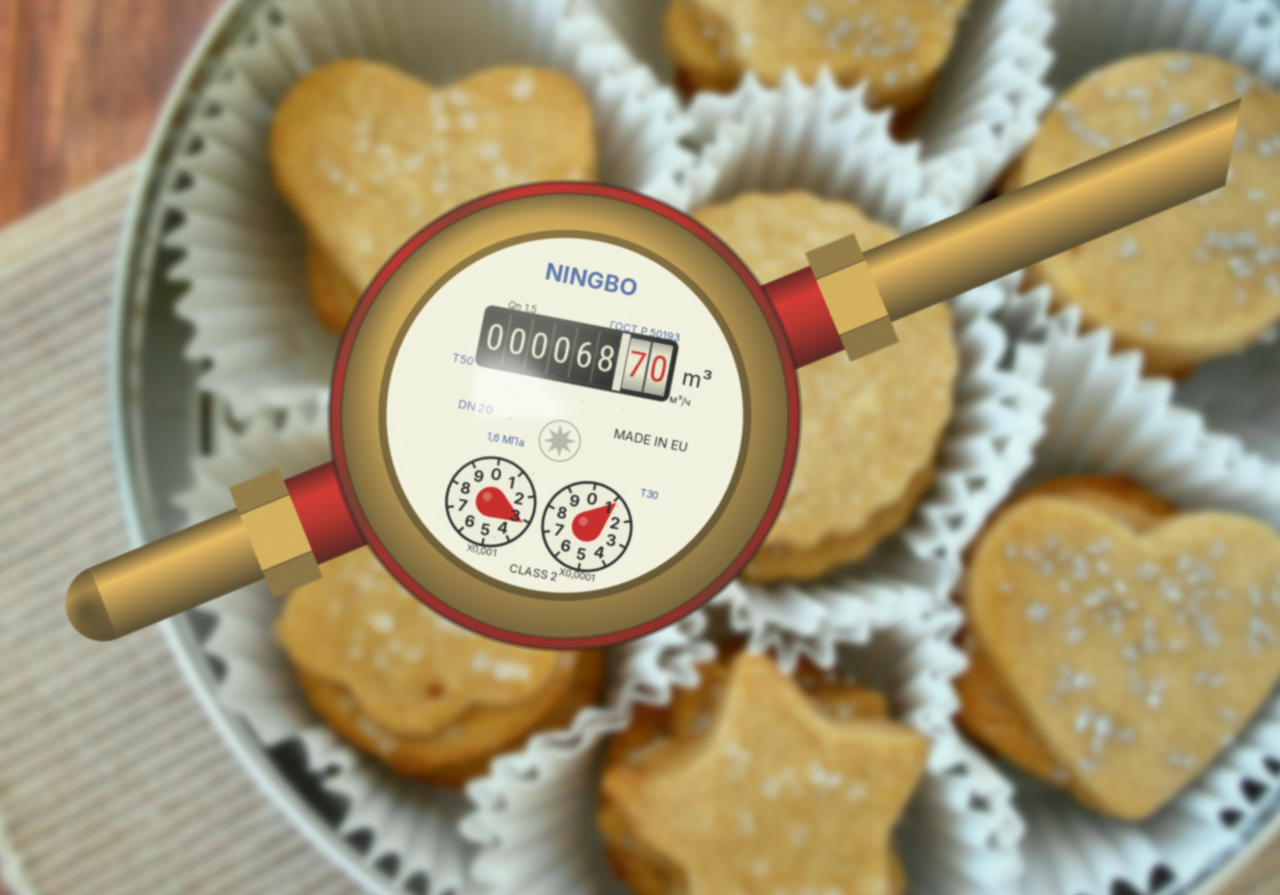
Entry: 68.7031 m³
